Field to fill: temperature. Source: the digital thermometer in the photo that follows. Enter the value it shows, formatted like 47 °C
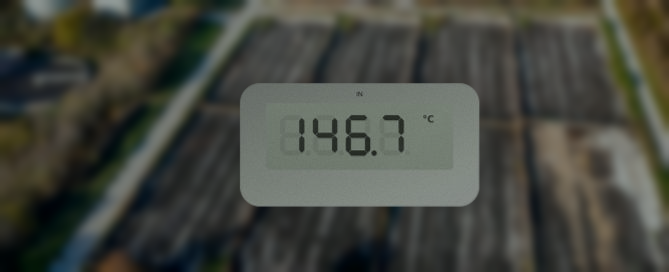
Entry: 146.7 °C
